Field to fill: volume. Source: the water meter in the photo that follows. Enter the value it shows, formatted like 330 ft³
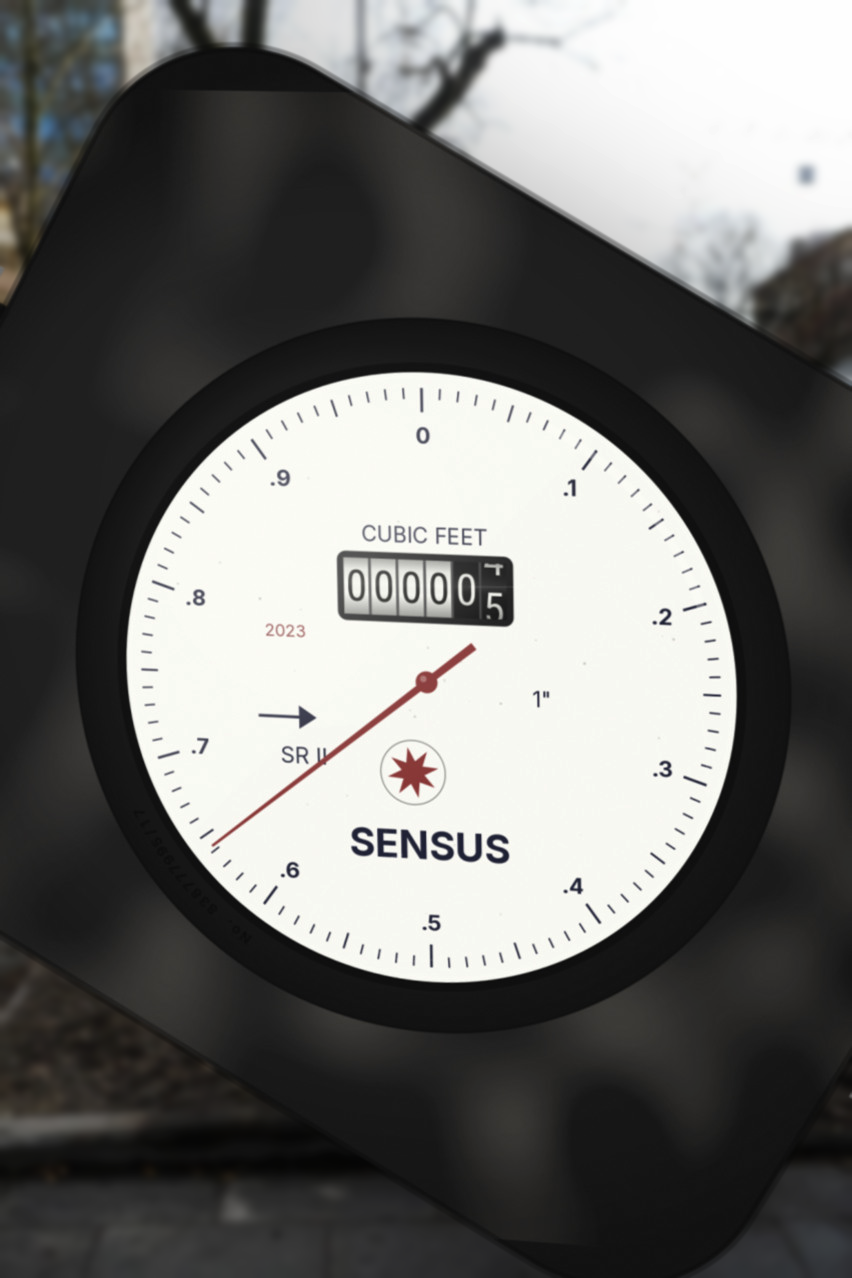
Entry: 4.64 ft³
